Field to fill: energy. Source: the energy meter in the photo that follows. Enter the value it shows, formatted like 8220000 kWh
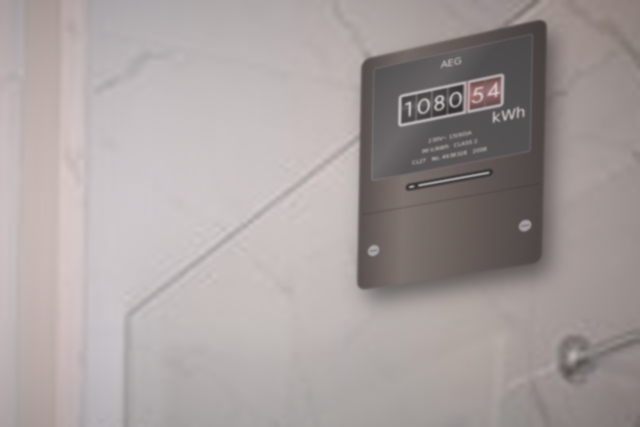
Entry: 1080.54 kWh
